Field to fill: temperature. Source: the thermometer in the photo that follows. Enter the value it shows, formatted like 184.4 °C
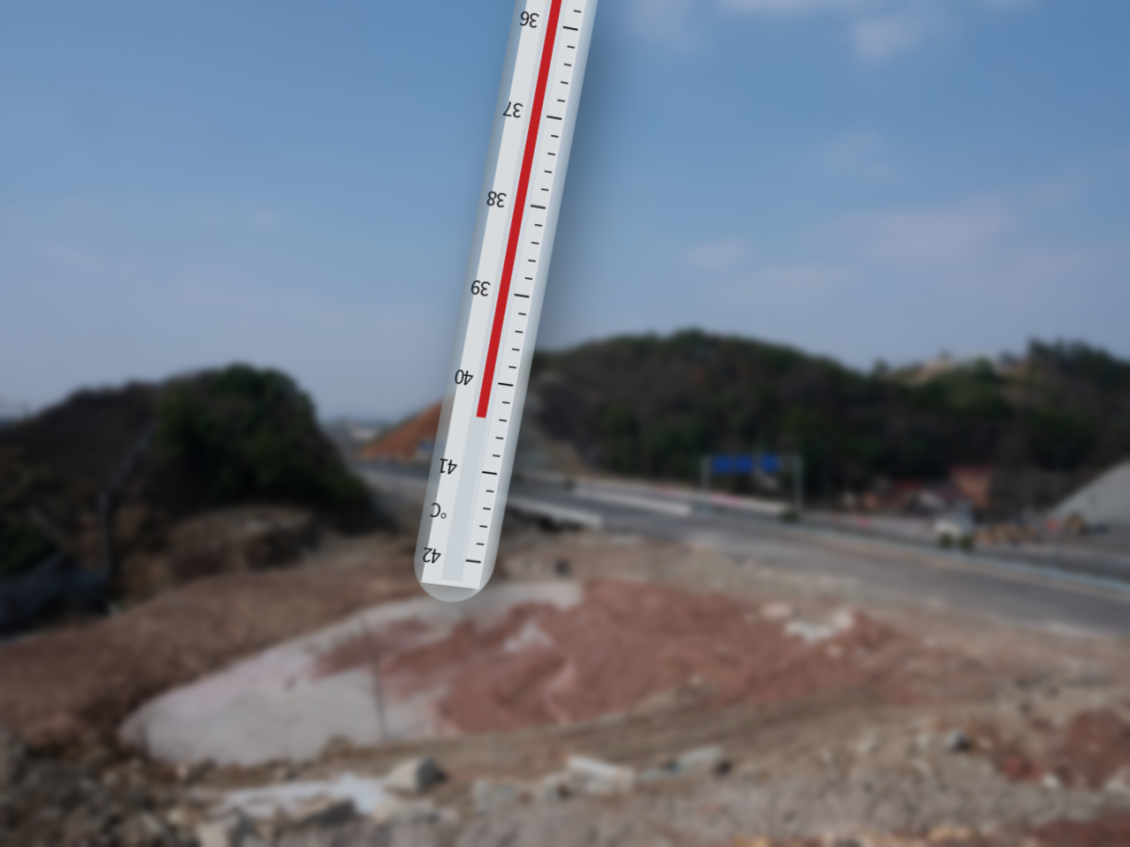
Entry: 40.4 °C
